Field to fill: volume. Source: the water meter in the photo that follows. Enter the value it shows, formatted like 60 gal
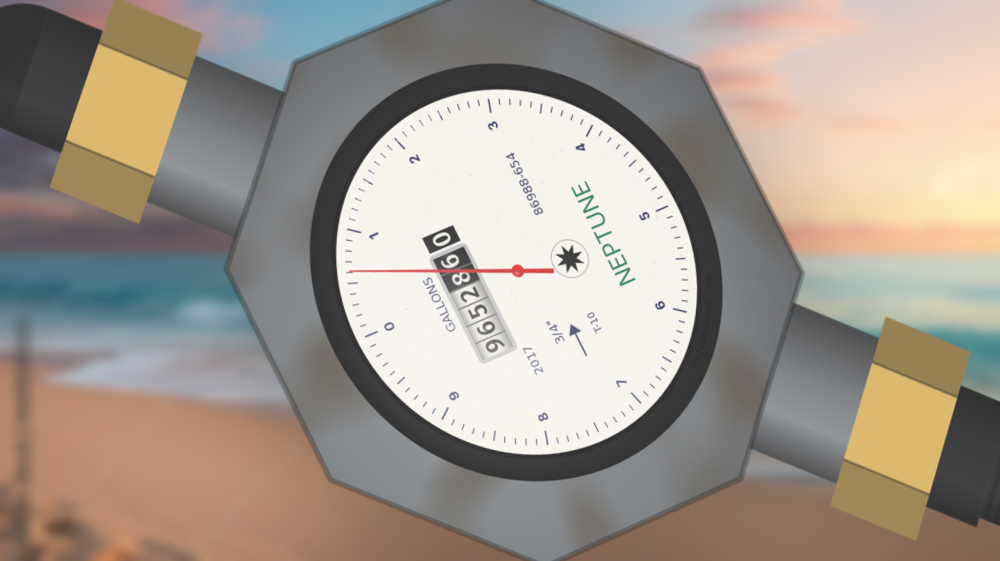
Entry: 9652860.6 gal
